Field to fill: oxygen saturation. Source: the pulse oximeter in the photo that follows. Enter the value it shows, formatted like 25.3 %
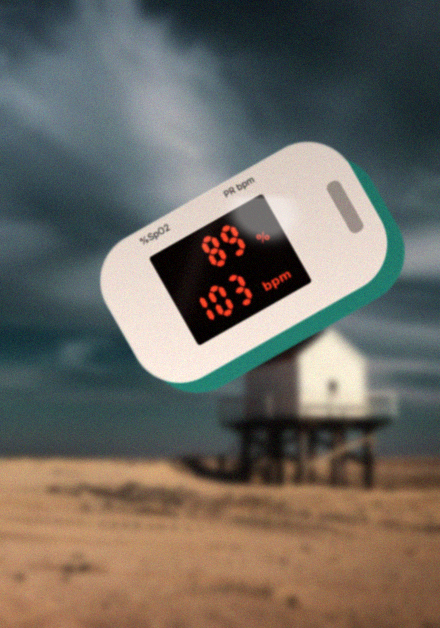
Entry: 89 %
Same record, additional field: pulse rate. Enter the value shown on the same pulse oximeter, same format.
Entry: 103 bpm
